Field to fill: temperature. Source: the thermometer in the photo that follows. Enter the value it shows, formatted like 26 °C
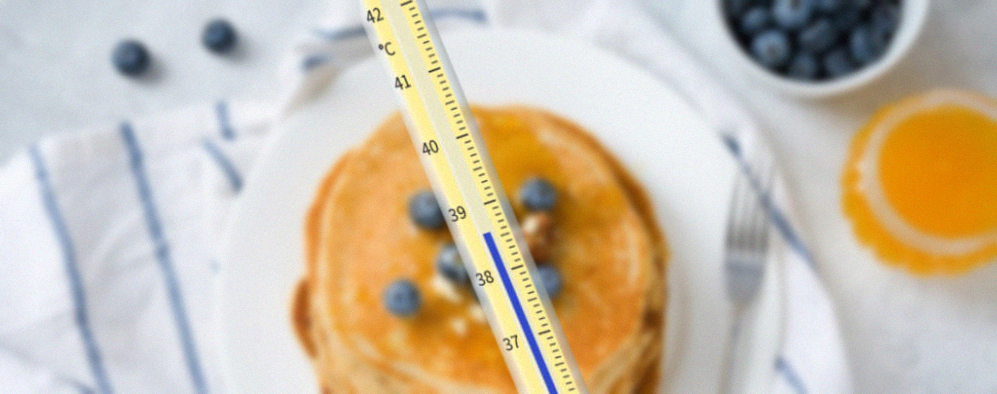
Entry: 38.6 °C
